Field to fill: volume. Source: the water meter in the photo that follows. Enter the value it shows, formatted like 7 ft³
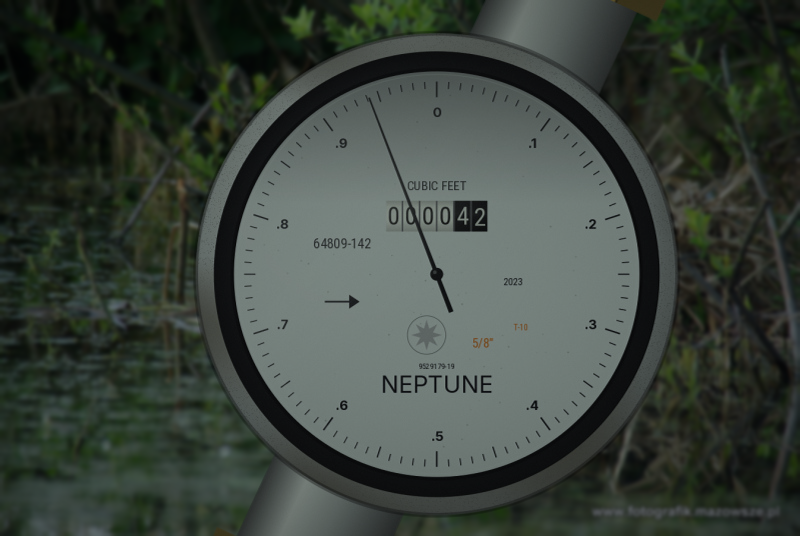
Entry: 41.94 ft³
